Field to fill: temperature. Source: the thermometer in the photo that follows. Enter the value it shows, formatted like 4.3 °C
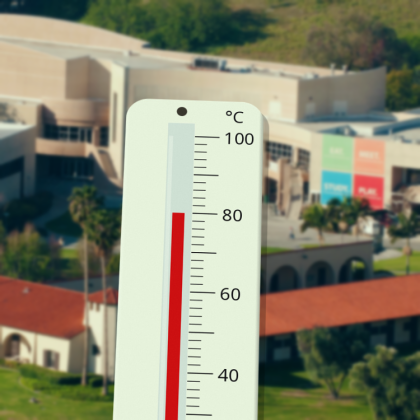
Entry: 80 °C
